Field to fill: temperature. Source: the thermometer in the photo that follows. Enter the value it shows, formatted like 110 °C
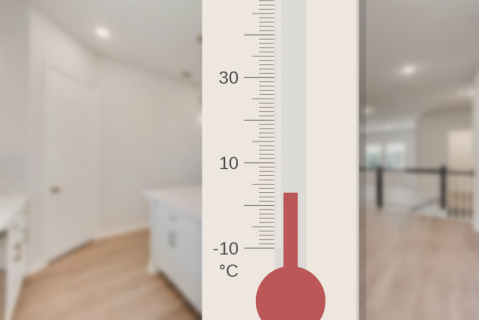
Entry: 3 °C
